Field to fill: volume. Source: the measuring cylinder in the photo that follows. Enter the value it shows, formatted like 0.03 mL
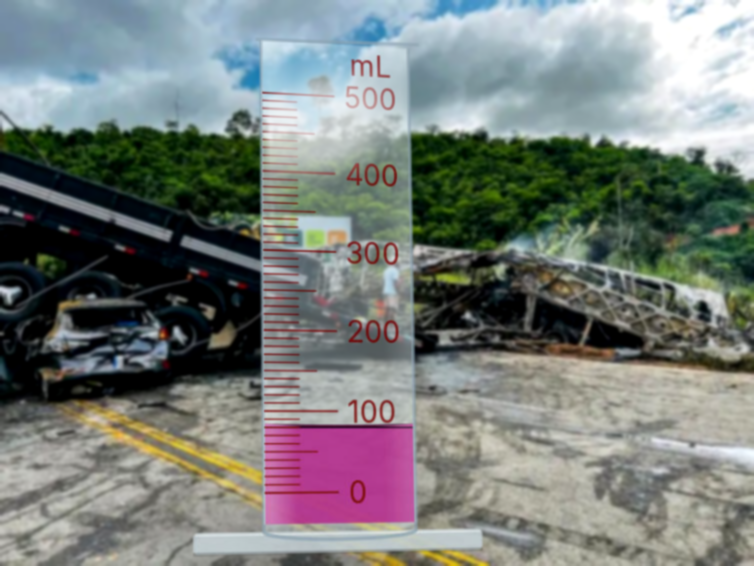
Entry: 80 mL
